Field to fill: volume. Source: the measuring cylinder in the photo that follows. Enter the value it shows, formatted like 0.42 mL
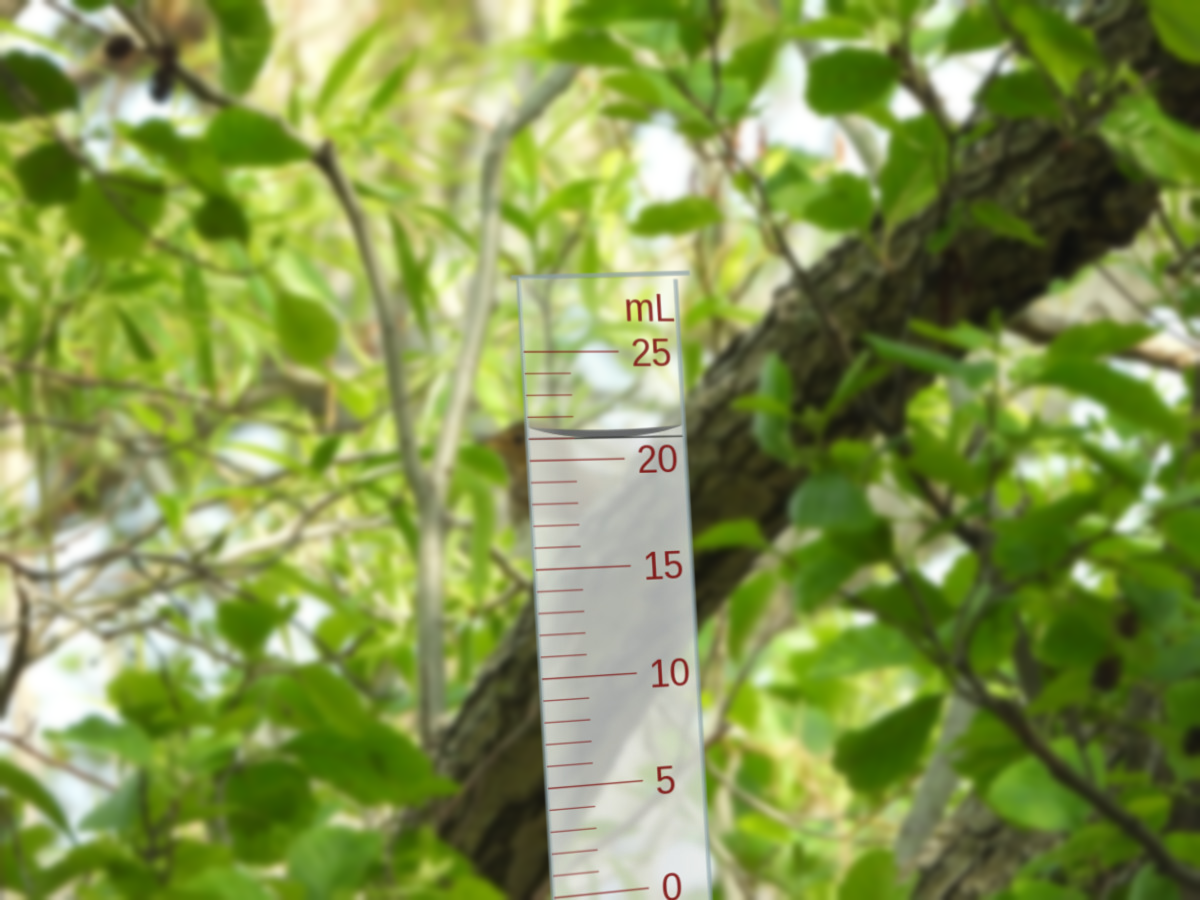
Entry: 21 mL
